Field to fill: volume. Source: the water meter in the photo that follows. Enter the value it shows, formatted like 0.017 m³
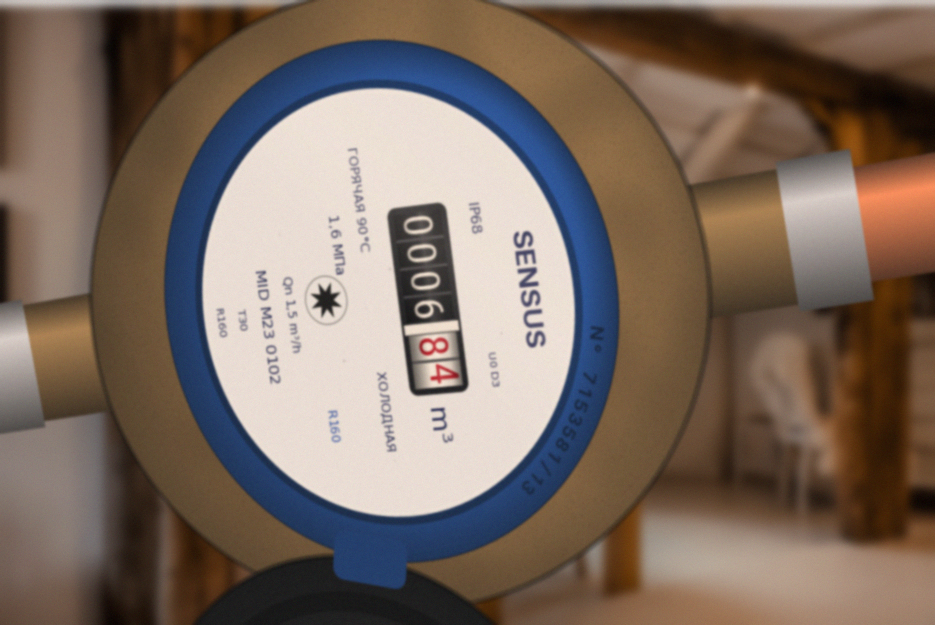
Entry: 6.84 m³
